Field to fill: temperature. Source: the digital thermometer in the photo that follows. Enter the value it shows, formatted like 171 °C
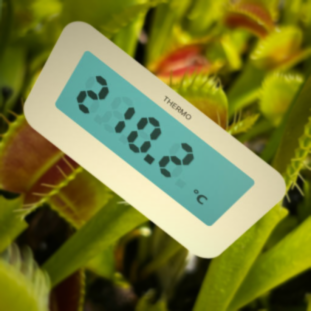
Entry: 210.2 °C
